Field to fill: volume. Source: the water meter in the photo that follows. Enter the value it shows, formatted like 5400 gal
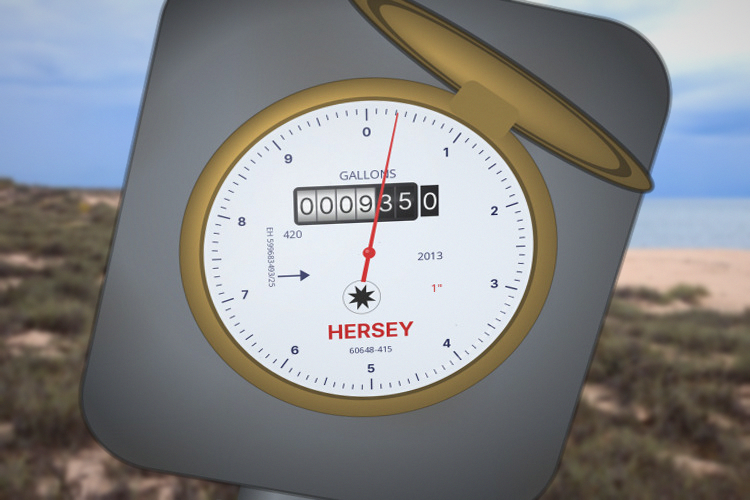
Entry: 9350.3 gal
